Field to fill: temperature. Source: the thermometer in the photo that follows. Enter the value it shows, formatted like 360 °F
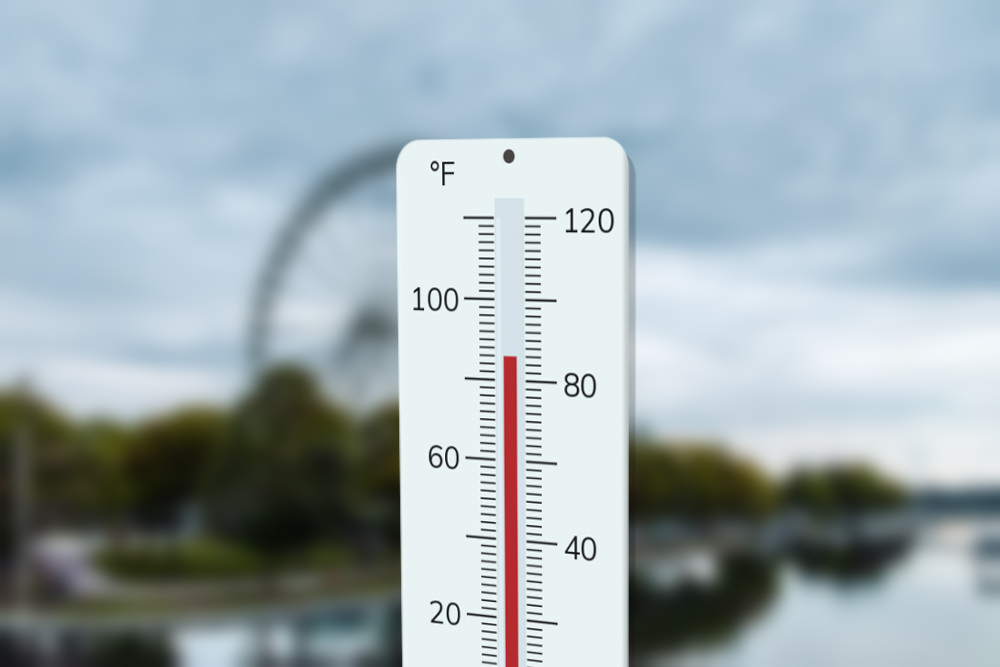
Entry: 86 °F
